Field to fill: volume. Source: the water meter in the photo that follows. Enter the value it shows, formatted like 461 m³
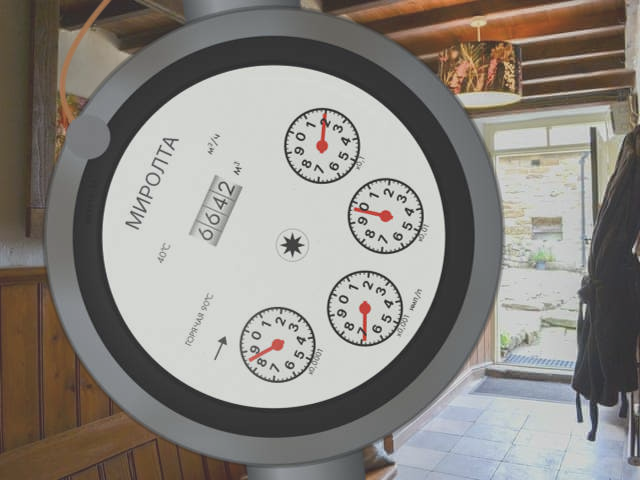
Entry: 6642.1968 m³
